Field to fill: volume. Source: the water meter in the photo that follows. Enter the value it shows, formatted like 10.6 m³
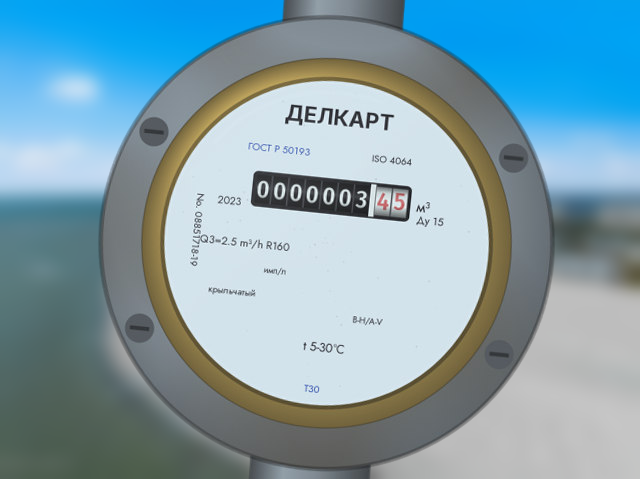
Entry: 3.45 m³
